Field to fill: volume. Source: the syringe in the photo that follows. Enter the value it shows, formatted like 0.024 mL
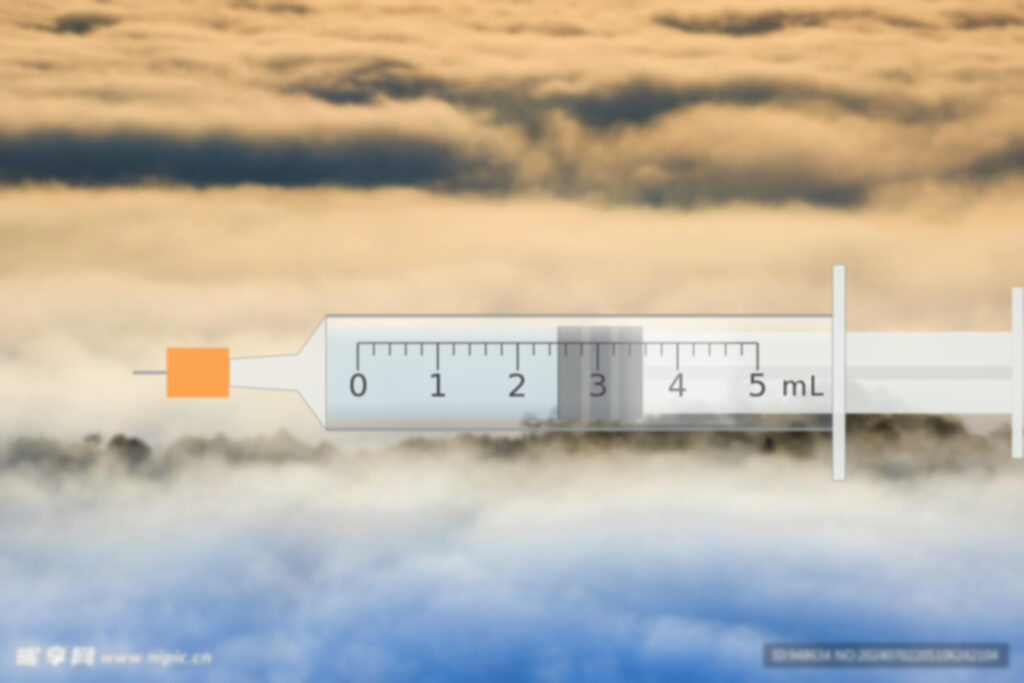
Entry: 2.5 mL
